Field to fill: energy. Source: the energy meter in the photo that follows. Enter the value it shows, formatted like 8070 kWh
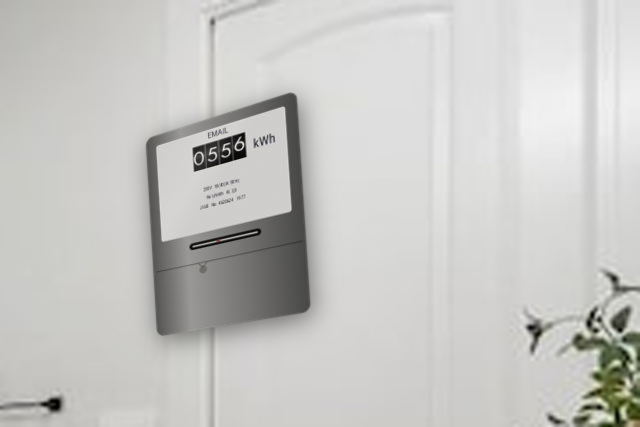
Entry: 556 kWh
